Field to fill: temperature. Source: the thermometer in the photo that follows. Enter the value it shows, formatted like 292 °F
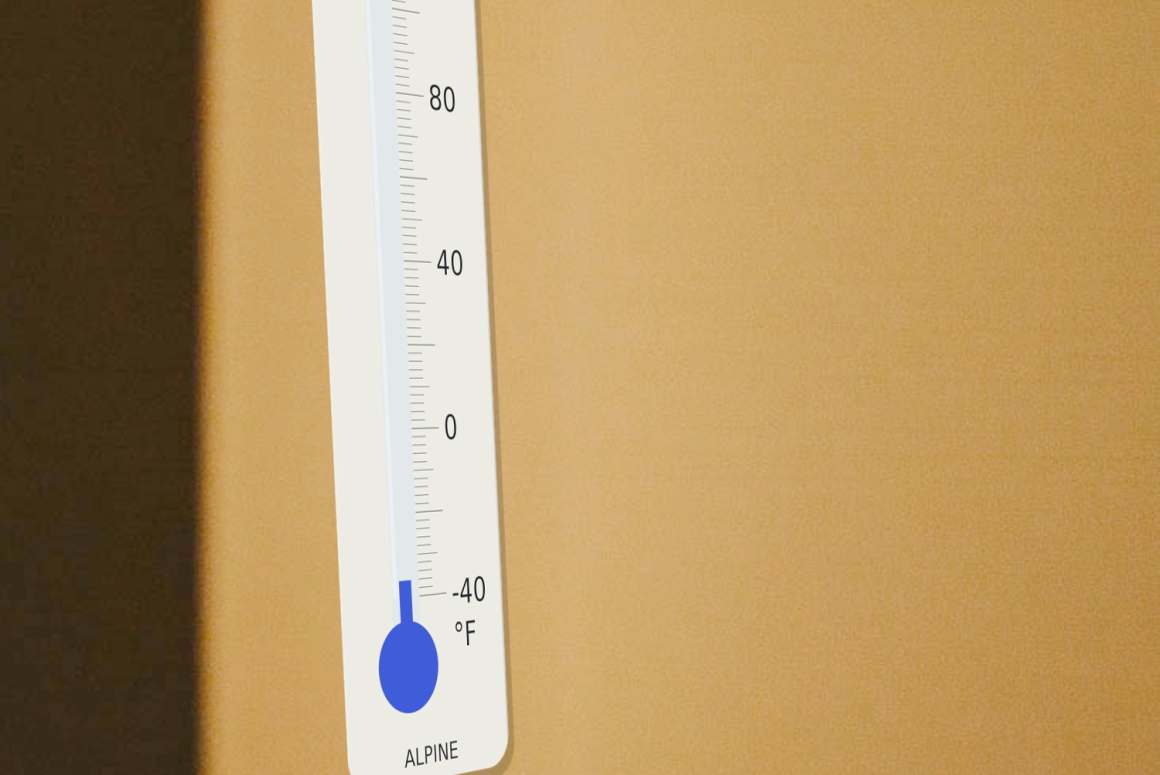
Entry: -36 °F
